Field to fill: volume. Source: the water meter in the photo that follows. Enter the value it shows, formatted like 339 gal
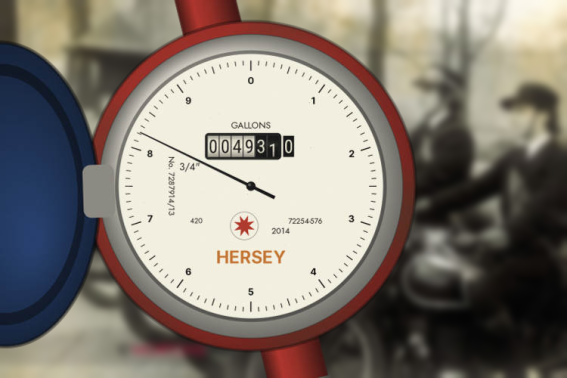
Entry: 49308.2 gal
